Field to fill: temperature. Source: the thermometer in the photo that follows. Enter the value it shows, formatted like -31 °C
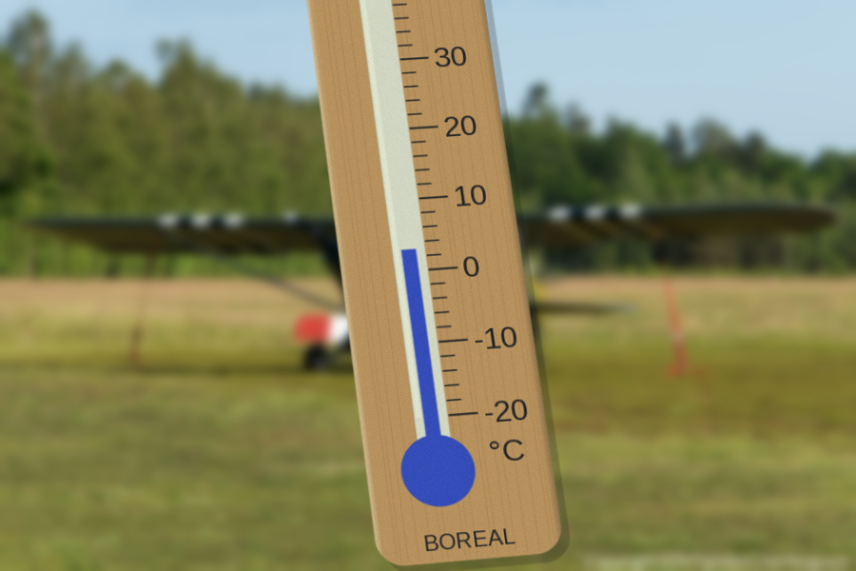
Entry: 3 °C
